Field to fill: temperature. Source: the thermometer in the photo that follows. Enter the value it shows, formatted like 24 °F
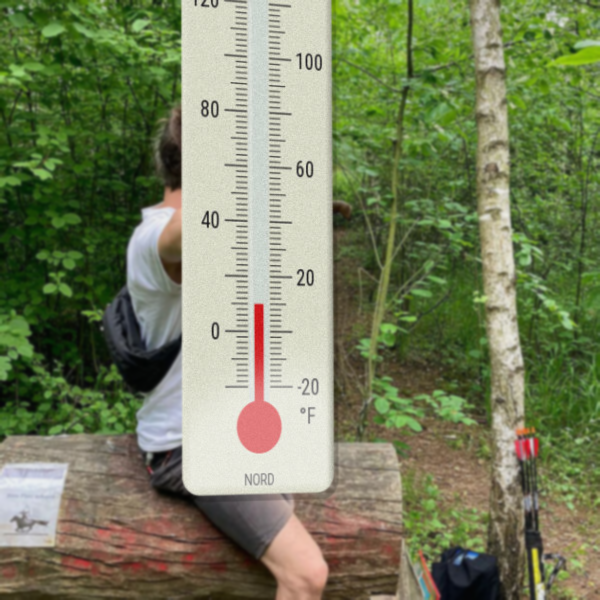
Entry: 10 °F
